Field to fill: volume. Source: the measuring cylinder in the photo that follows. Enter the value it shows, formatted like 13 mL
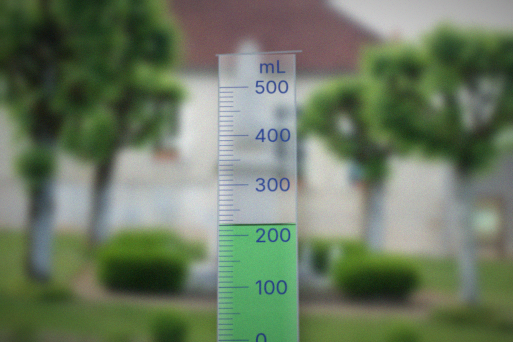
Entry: 220 mL
